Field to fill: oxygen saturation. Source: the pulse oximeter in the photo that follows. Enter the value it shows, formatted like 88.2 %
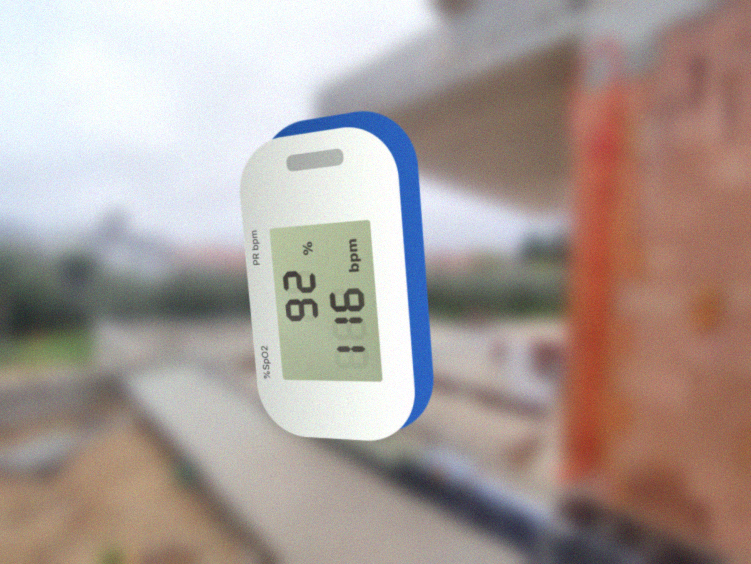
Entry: 92 %
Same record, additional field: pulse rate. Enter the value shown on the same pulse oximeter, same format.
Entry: 116 bpm
